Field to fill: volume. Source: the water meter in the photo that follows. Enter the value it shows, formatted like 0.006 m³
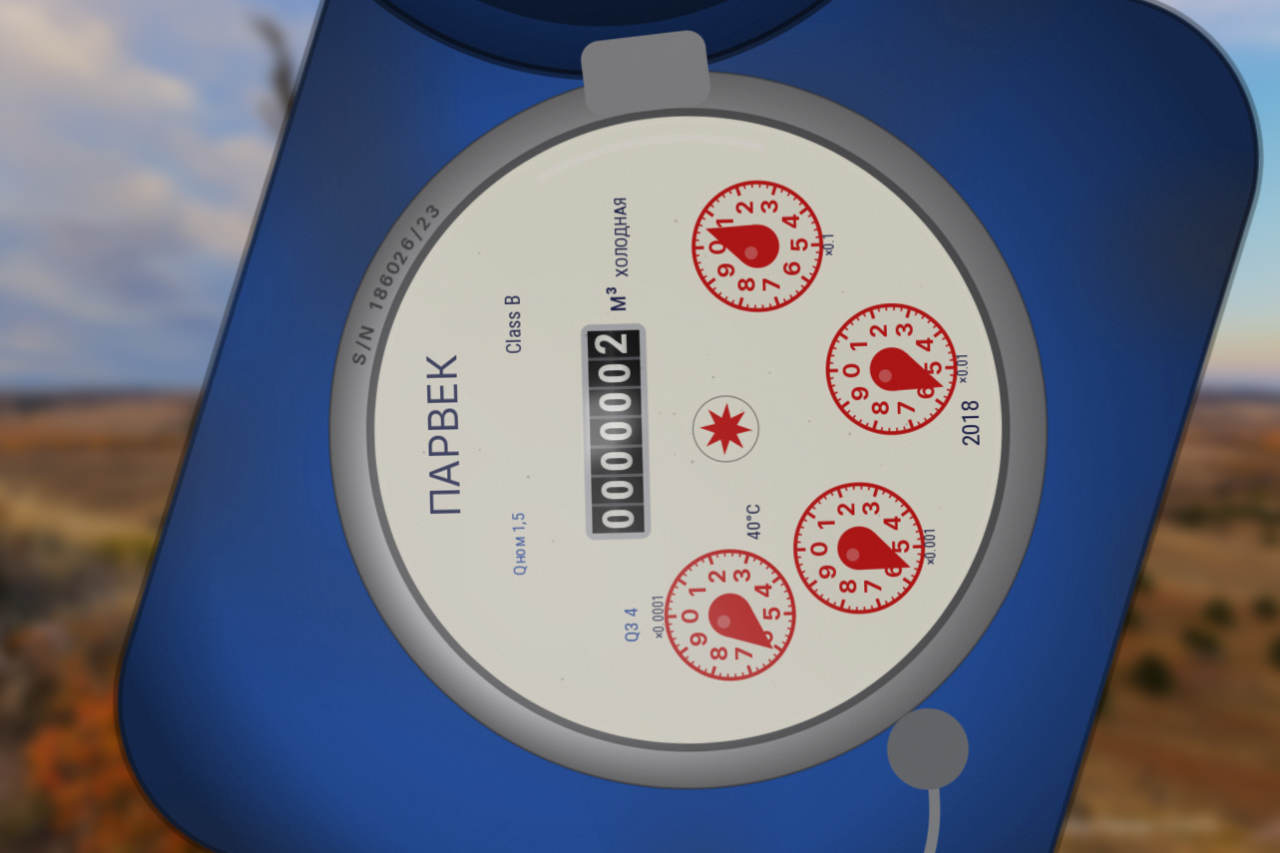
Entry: 2.0556 m³
